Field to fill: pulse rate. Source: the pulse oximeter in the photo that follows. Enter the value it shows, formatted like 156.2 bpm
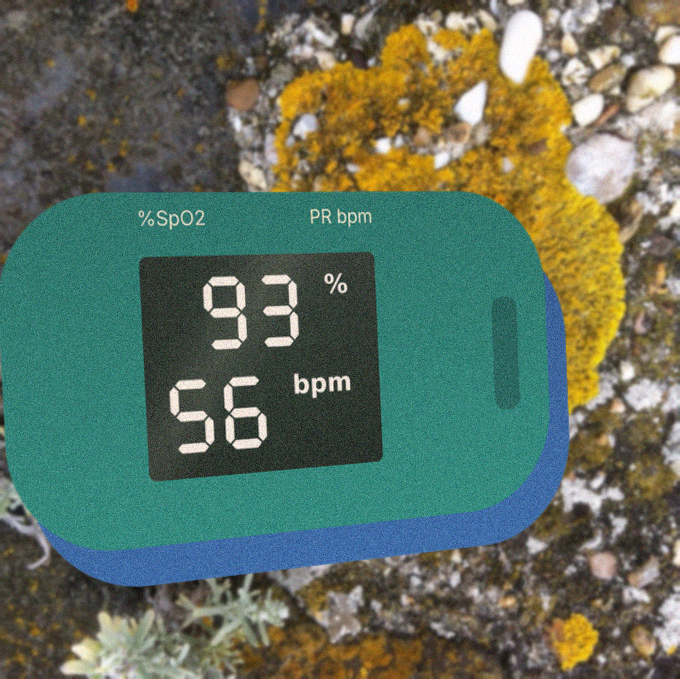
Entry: 56 bpm
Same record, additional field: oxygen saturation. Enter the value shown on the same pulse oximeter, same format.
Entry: 93 %
